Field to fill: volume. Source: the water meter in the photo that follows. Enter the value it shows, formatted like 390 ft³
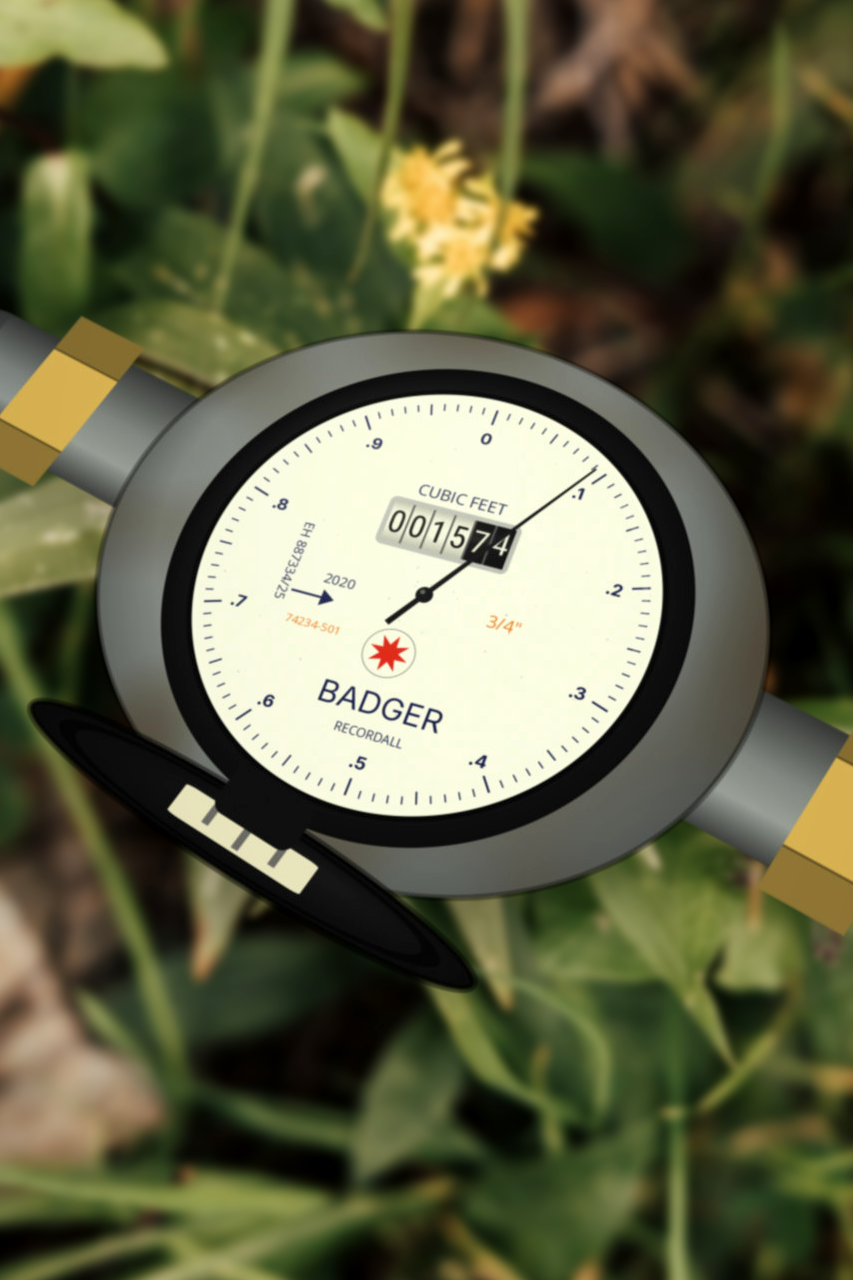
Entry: 1574.09 ft³
